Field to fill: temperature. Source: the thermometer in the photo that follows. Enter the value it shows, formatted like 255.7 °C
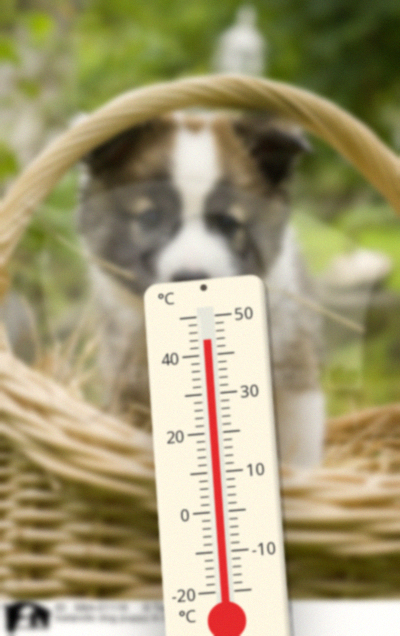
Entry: 44 °C
